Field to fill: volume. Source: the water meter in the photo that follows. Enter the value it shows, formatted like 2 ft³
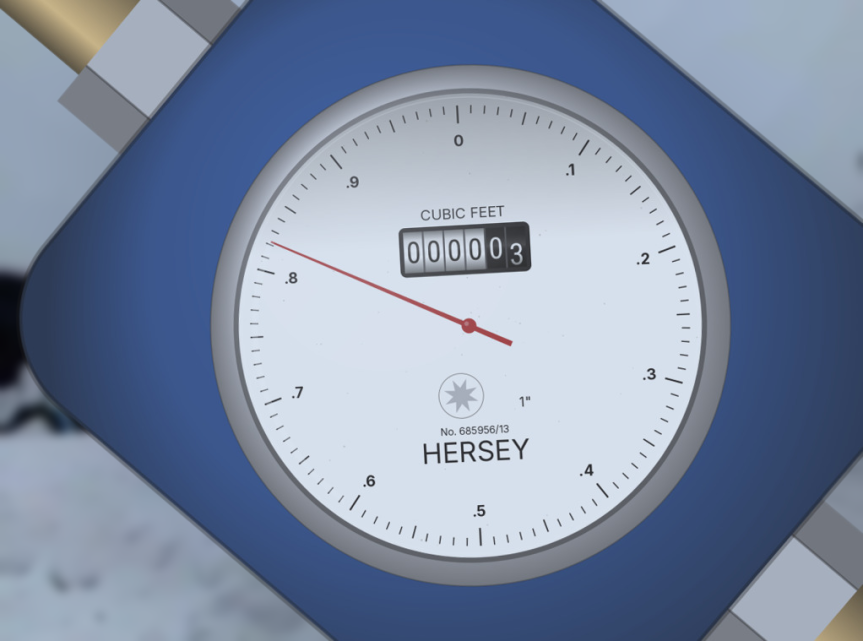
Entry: 2.82 ft³
